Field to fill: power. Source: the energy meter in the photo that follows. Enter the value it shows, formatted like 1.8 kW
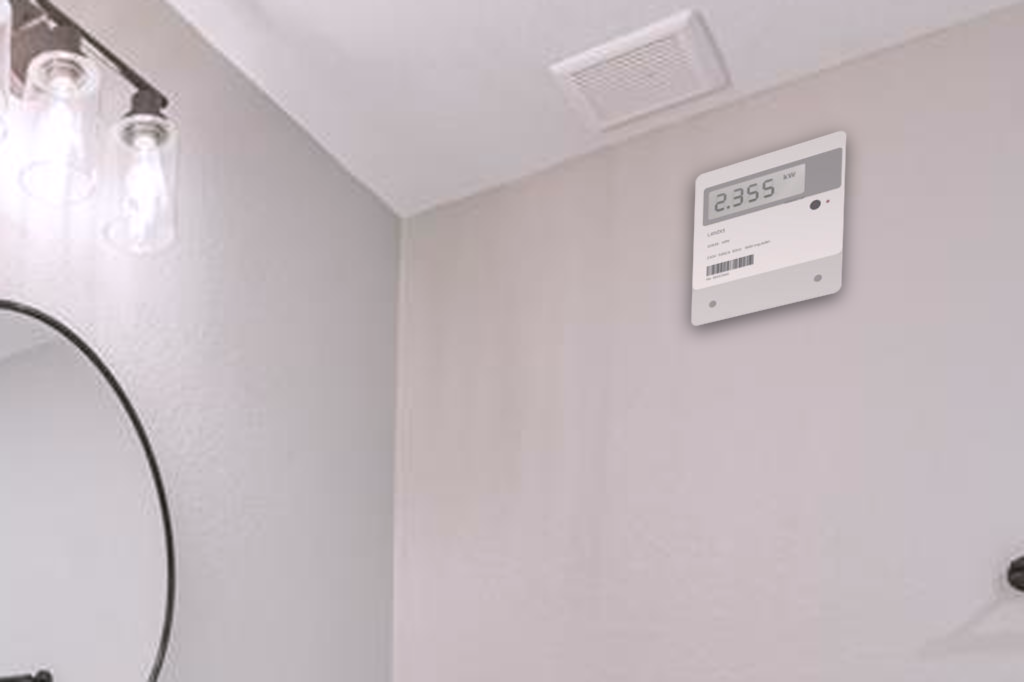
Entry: 2.355 kW
